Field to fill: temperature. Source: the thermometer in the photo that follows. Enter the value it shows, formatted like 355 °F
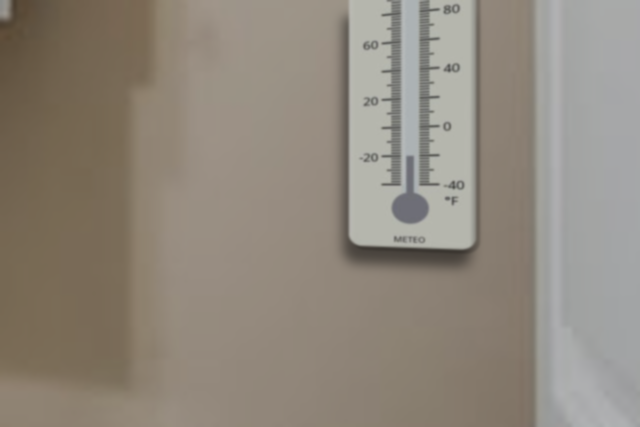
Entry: -20 °F
